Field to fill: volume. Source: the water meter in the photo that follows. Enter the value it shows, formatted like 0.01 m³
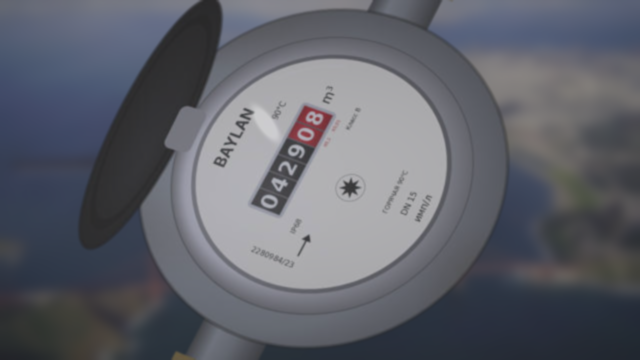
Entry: 429.08 m³
